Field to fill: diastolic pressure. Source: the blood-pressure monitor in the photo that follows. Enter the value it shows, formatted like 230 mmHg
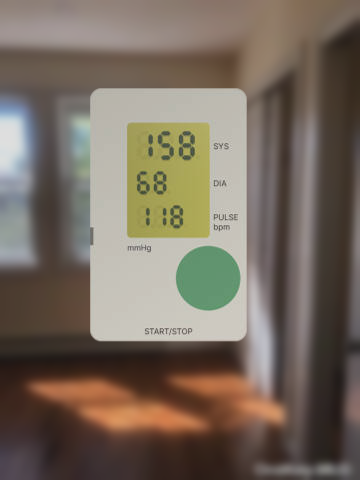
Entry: 68 mmHg
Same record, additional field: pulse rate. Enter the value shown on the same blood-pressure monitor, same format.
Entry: 118 bpm
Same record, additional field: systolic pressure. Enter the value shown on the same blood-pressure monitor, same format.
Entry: 158 mmHg
